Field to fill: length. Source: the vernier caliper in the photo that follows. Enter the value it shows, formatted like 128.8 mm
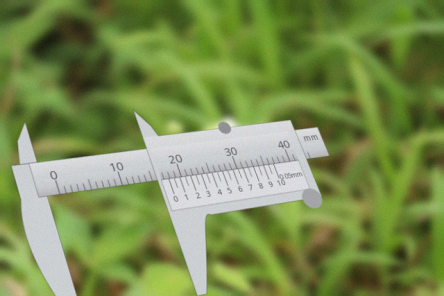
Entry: 17.8 mm
